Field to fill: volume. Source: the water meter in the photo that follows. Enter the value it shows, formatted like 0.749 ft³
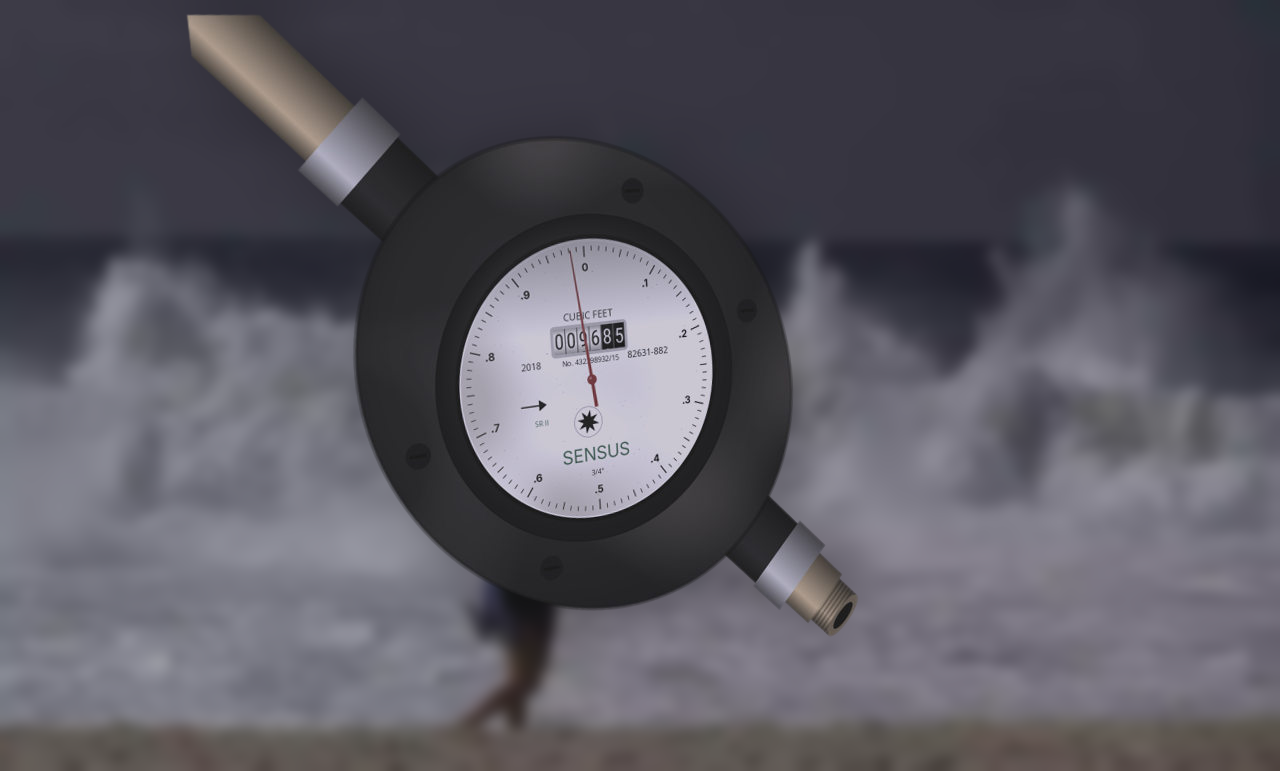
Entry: 9684.98 ft³
